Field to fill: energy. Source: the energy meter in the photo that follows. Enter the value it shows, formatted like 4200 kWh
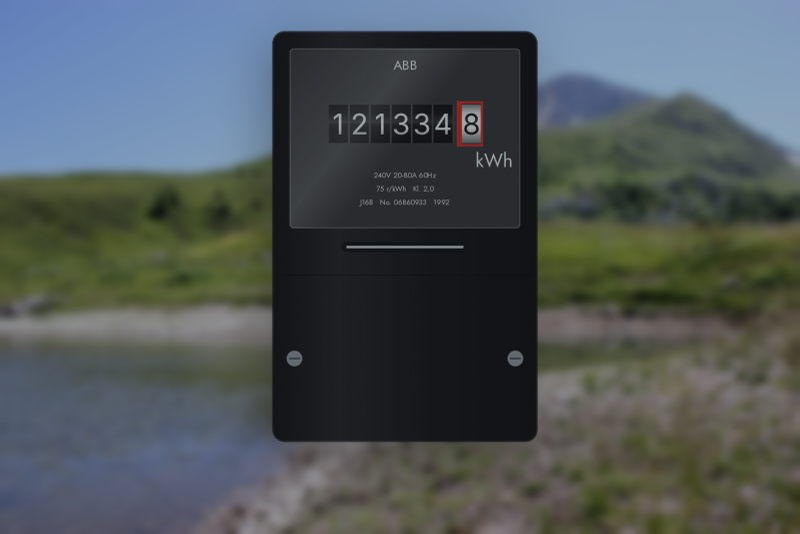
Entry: 121334.8 kWh
